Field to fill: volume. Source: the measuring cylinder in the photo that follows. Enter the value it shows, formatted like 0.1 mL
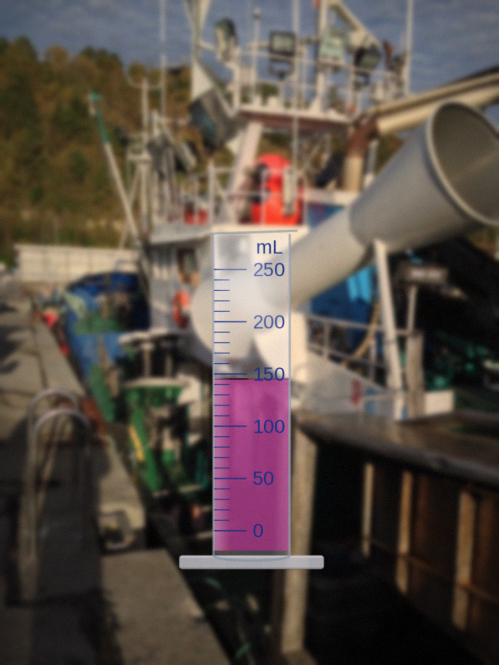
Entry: 145 mL
